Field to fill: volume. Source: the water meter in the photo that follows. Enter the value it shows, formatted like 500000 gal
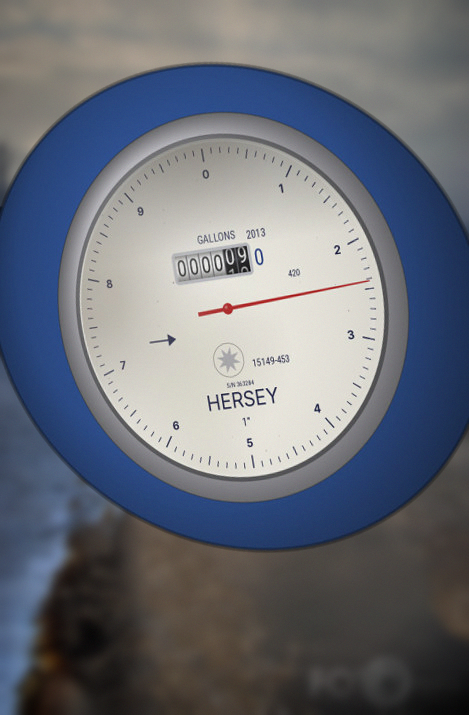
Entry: 92.4 gal
